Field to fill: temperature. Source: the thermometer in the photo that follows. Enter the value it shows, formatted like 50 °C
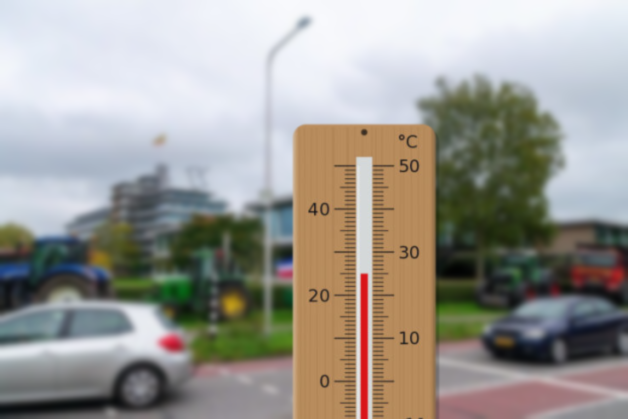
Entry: 25 °C
